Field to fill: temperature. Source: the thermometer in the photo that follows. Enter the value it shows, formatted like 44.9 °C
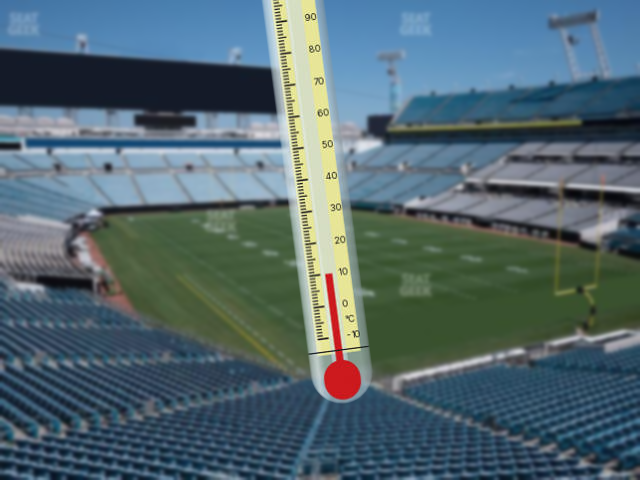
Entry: 10 °C
